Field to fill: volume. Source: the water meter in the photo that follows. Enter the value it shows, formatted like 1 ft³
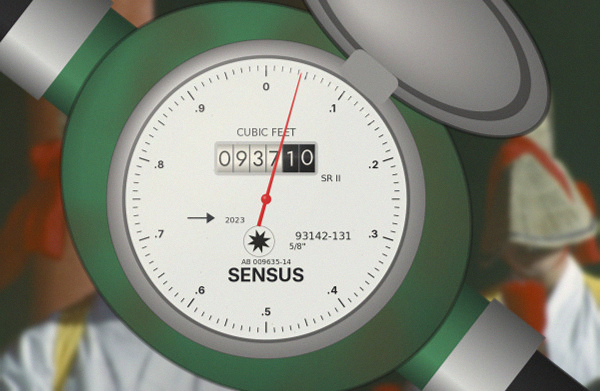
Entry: 93710.04 ft³
